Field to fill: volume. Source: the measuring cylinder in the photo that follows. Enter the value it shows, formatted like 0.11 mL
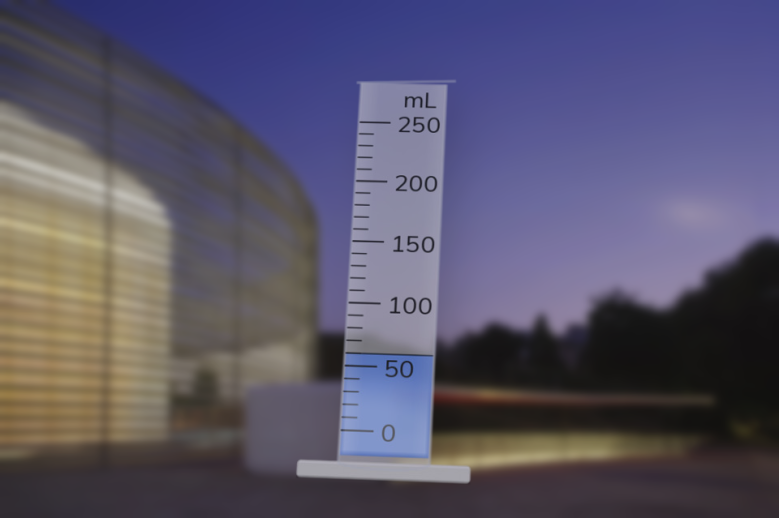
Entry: 60 mL
